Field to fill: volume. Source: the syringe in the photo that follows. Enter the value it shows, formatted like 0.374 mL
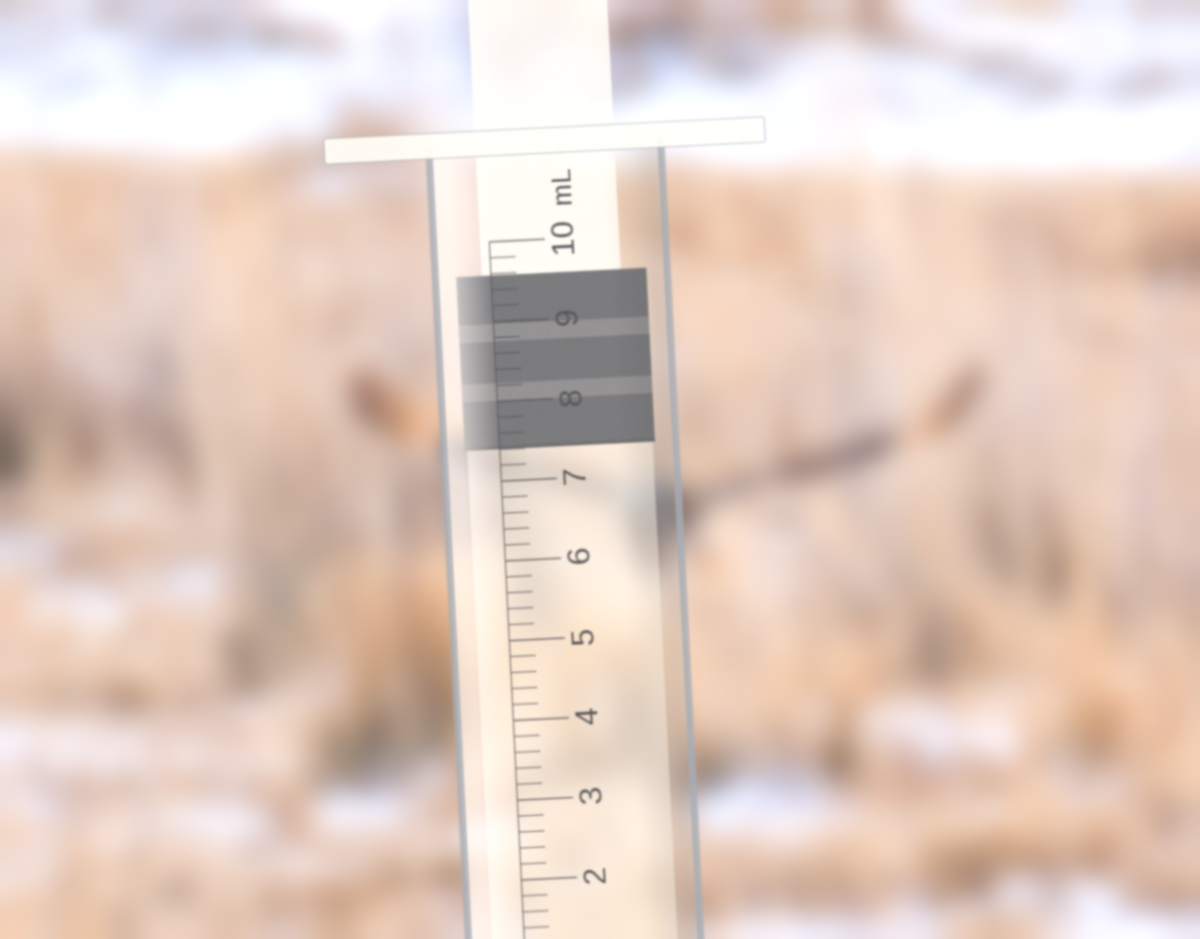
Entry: 7.4 mL
